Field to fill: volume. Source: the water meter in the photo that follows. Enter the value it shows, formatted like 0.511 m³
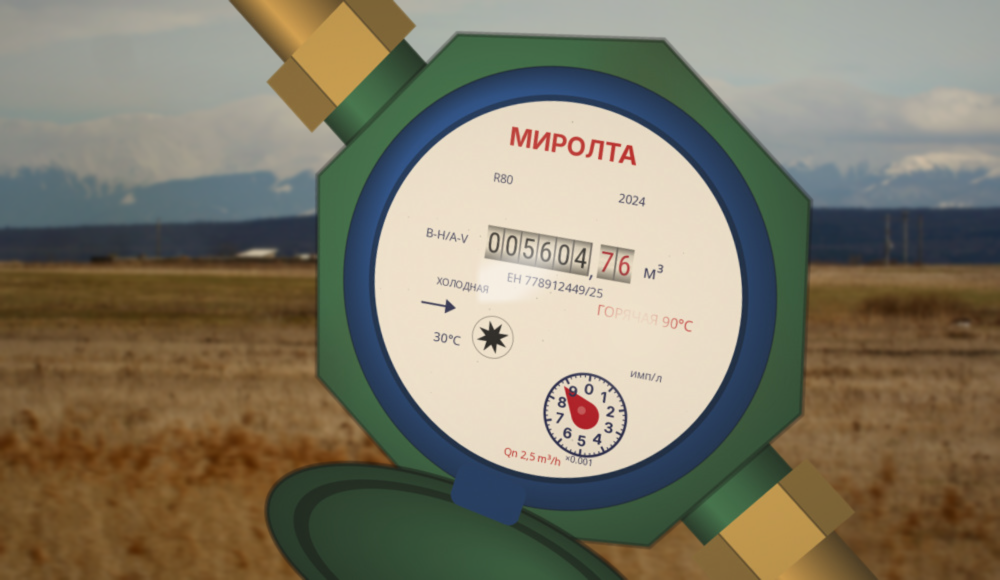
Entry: 5604.768 m³
